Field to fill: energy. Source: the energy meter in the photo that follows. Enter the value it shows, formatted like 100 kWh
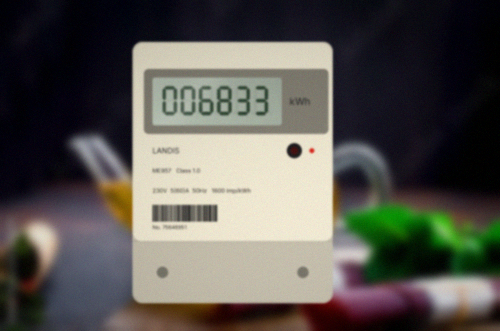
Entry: 6833 kWh
